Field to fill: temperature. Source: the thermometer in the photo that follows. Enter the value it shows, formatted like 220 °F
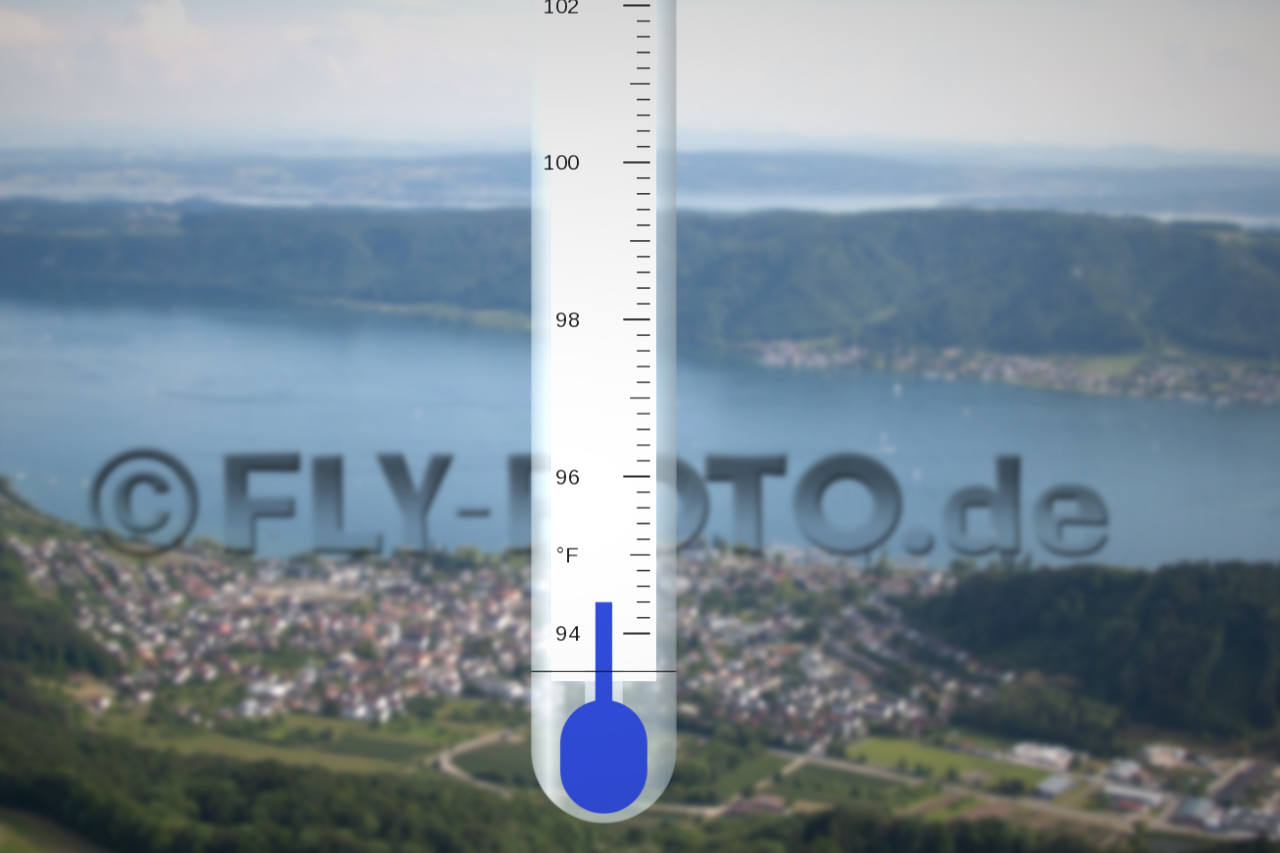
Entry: 94.4 °F
